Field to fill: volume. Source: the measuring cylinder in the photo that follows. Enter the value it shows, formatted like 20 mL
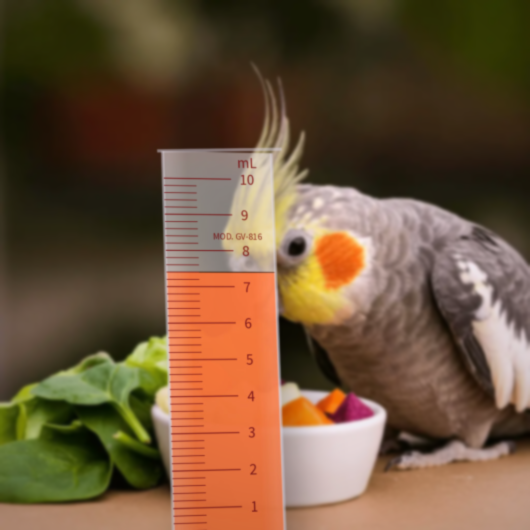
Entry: 7.4 mL
